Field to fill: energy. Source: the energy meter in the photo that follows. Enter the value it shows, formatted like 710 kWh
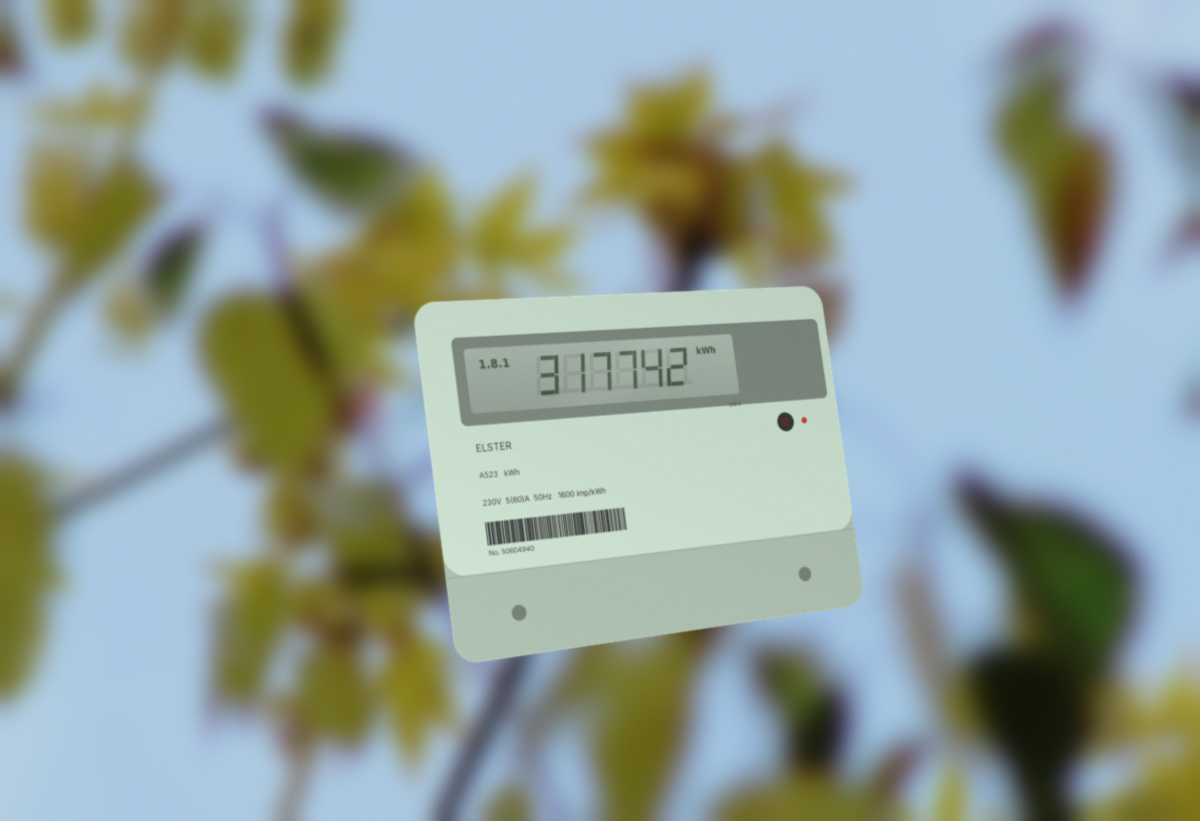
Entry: 317742 kWh
